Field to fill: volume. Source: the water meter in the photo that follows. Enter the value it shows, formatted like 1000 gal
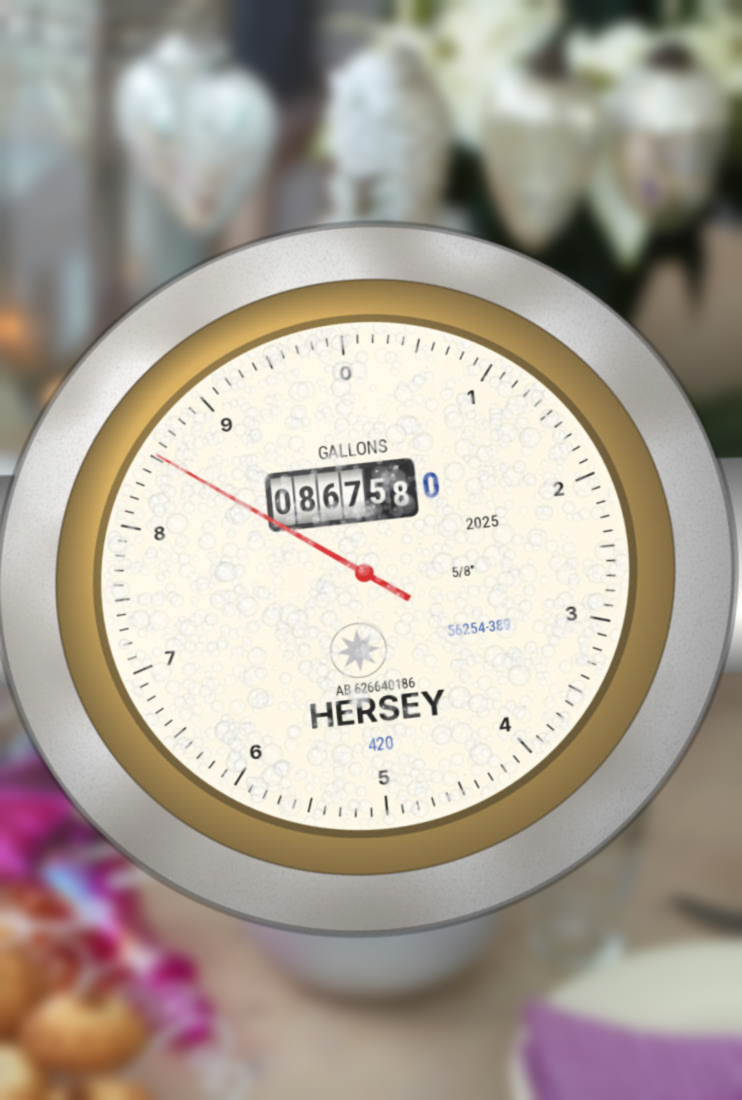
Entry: 867578.5 gal
